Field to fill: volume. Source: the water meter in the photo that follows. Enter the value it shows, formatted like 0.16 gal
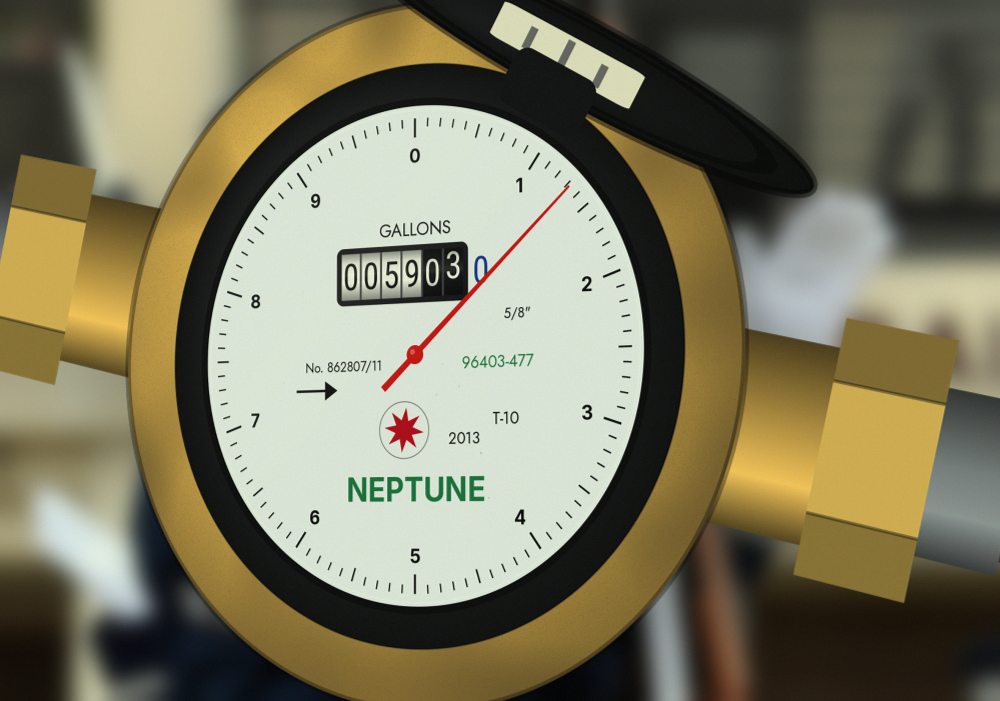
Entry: 59031.3 gal
